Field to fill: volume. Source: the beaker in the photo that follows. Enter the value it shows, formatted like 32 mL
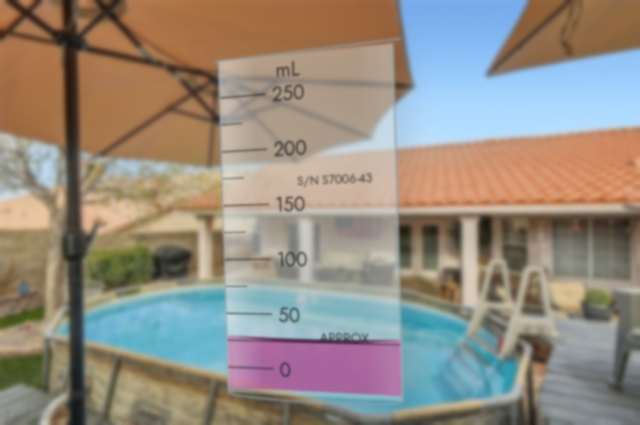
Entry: 25 mL
